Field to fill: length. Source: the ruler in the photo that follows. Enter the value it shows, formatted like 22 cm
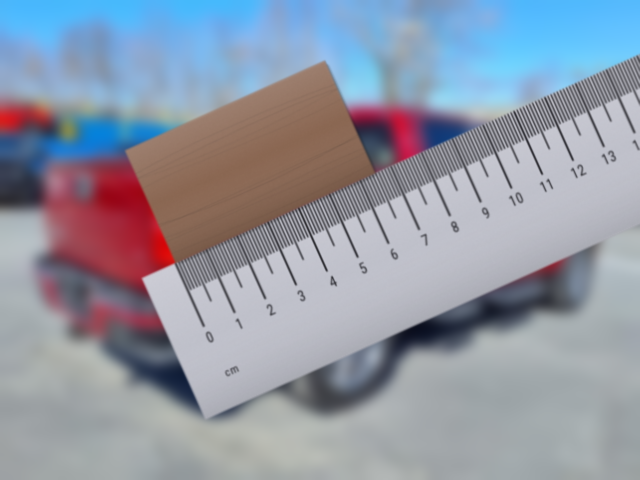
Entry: 6.5 cm
